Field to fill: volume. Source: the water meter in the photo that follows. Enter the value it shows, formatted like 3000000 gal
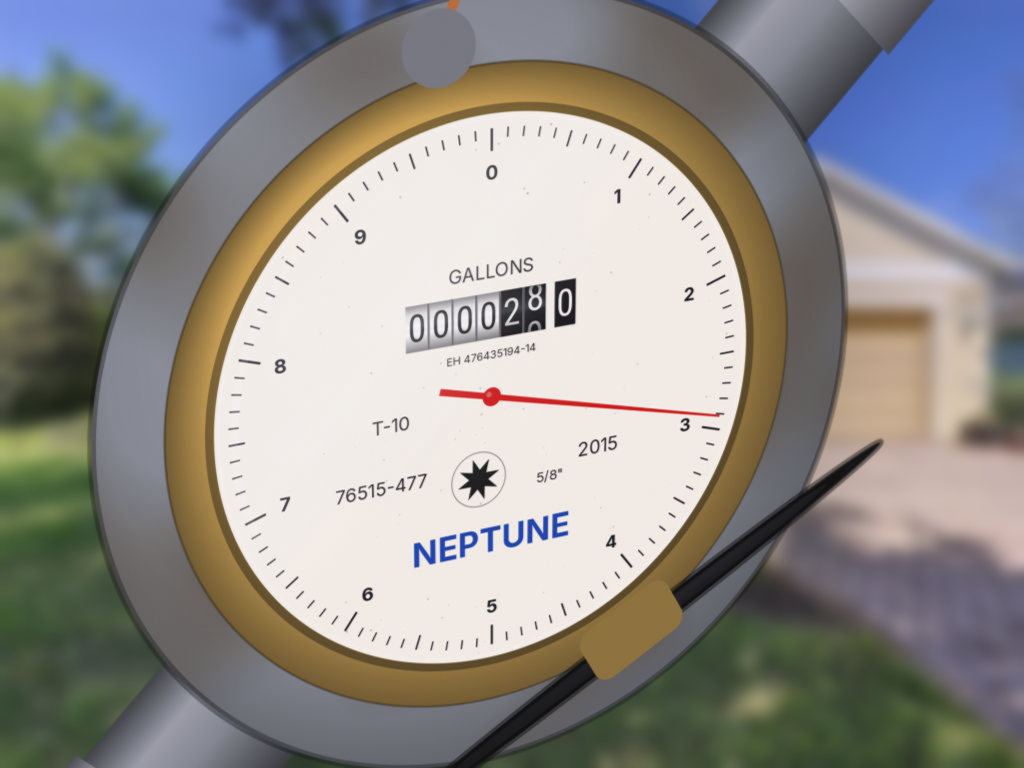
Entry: 282.9 gal
